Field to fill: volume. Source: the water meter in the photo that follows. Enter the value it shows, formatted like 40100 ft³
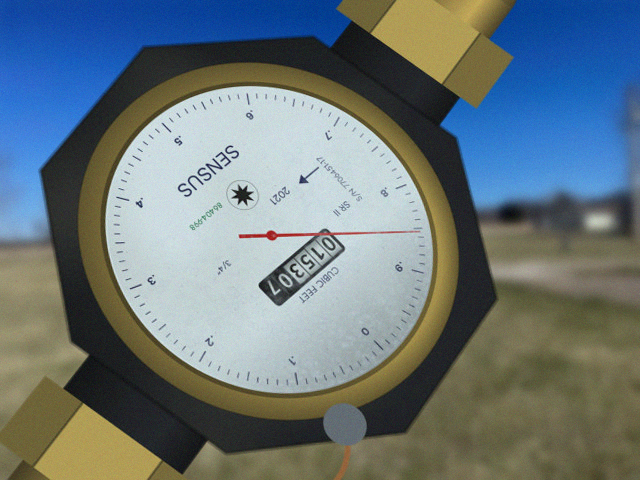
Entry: 15306.85 ft³
